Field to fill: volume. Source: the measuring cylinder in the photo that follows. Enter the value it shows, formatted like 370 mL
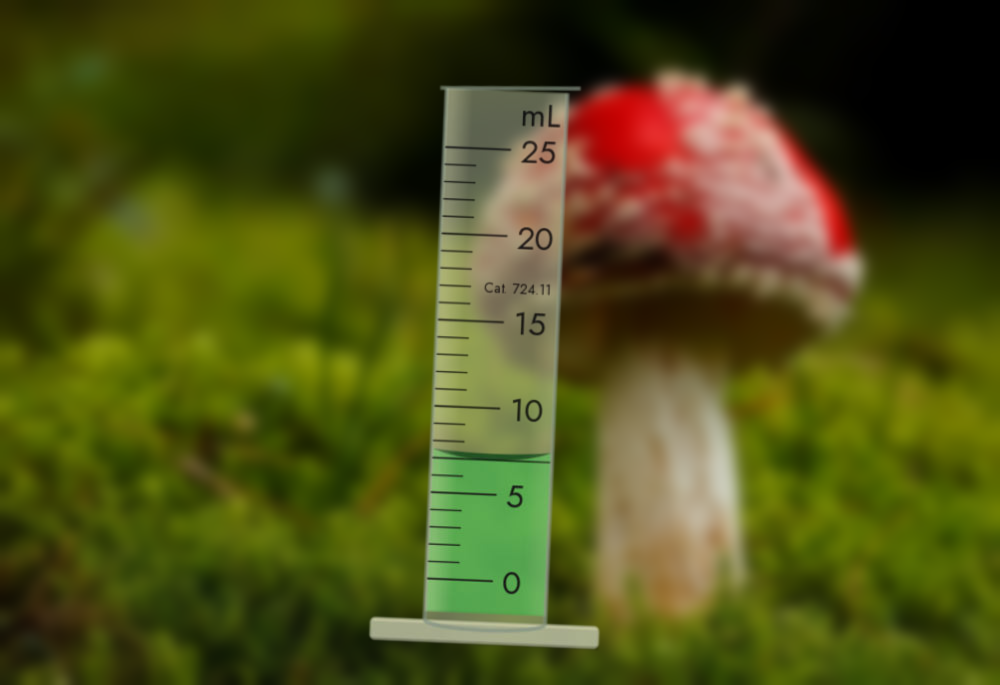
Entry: 7 mL
